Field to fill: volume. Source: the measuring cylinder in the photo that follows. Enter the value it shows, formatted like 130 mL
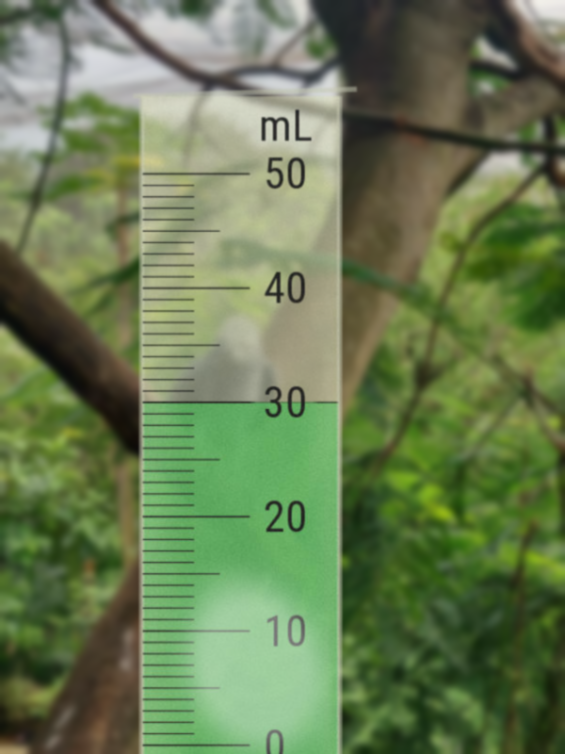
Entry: 30 mL
